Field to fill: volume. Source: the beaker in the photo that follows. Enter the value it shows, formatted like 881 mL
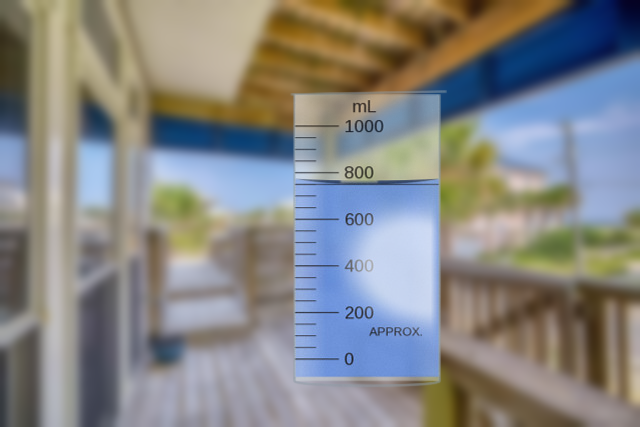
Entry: 750 mL
